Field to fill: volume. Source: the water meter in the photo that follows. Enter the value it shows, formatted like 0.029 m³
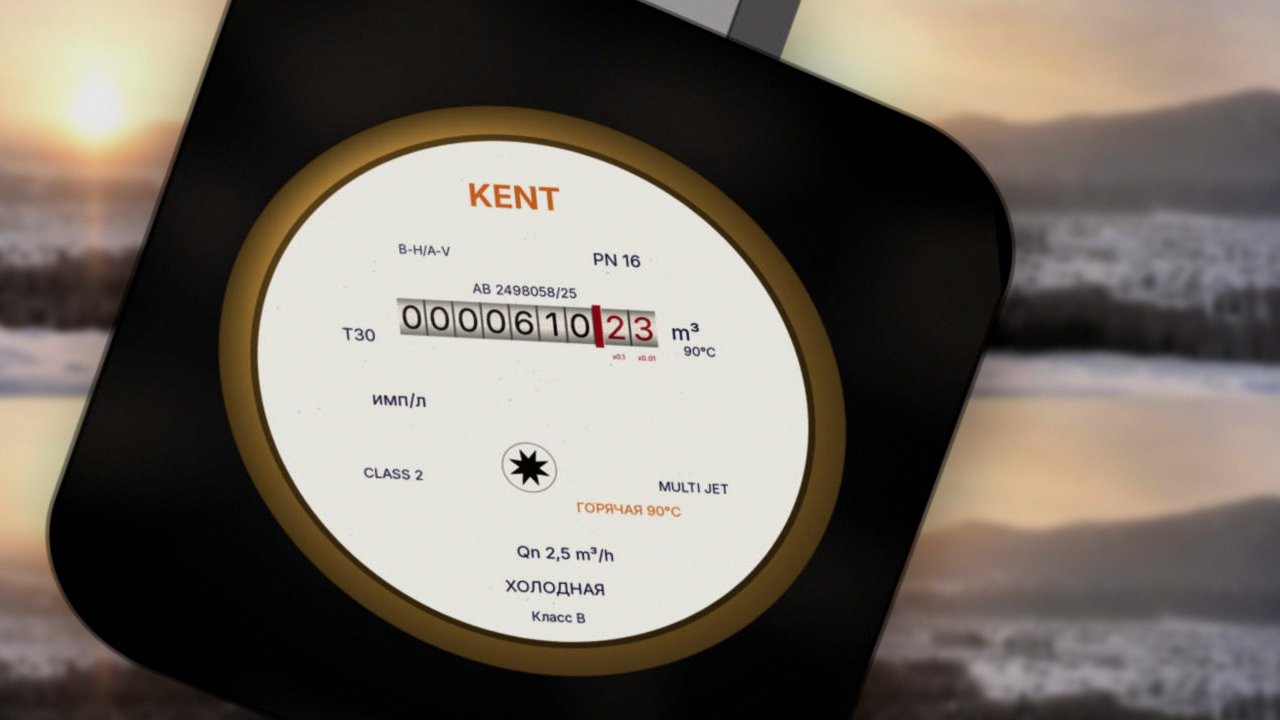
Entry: 610.23 m³
